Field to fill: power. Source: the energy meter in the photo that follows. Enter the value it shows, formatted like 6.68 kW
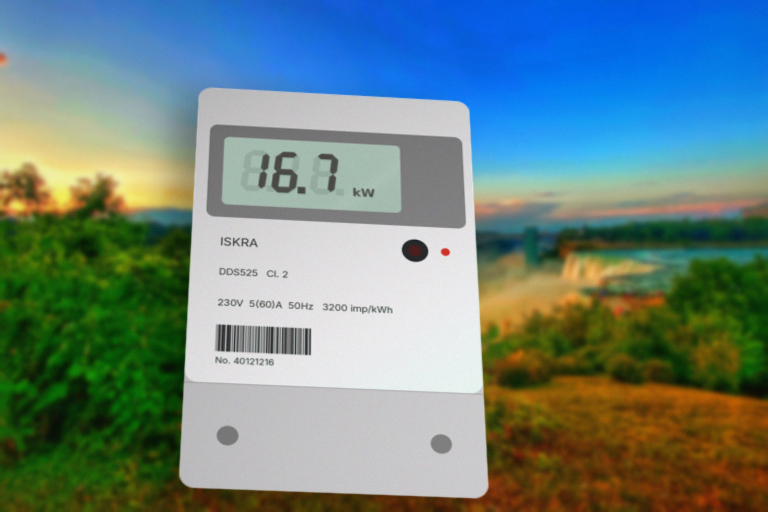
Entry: 16.7 kW
